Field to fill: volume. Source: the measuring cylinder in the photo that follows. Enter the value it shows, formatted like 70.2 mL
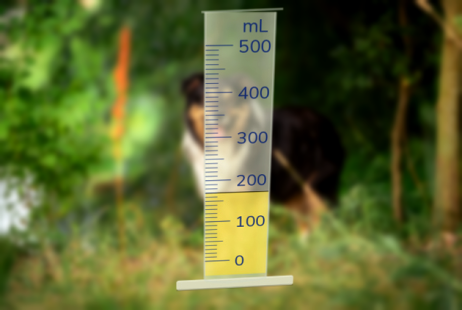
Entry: 170 mL
